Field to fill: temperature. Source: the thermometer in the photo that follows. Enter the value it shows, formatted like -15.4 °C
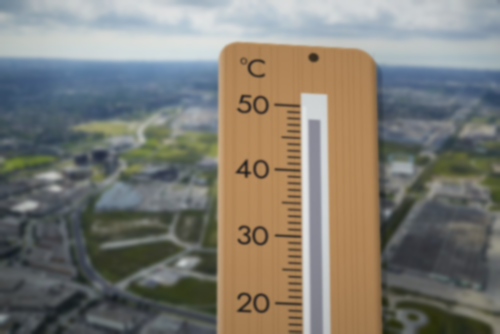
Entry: 48 °C
